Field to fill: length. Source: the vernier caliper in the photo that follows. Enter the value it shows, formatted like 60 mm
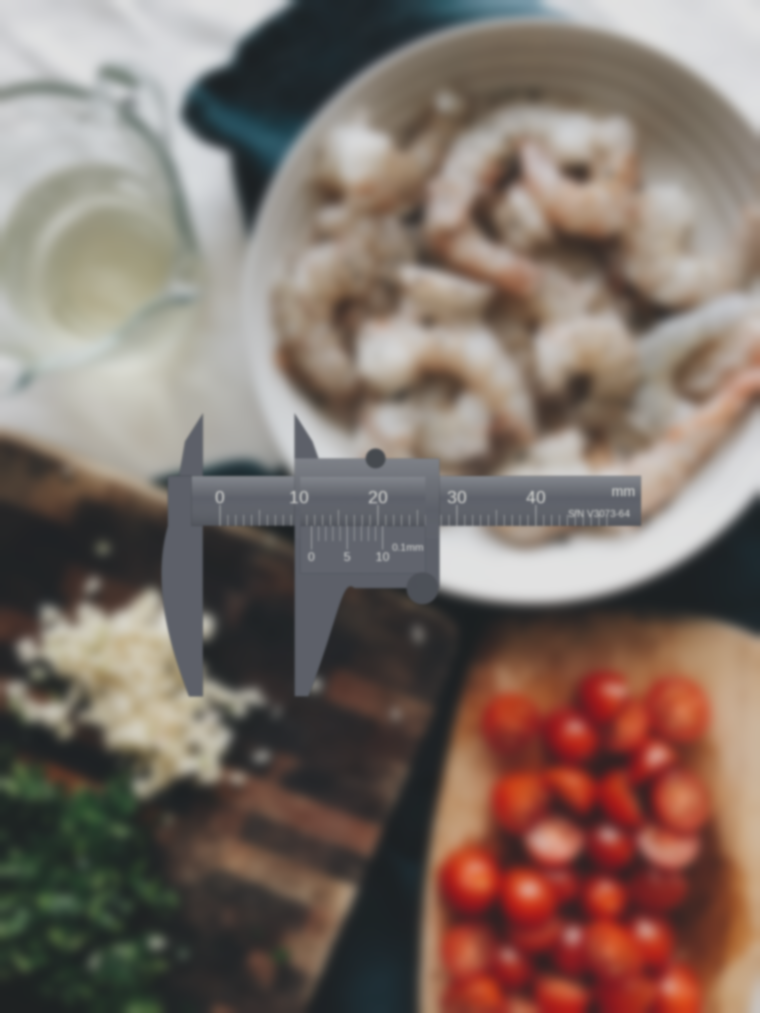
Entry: 11.6 mm
